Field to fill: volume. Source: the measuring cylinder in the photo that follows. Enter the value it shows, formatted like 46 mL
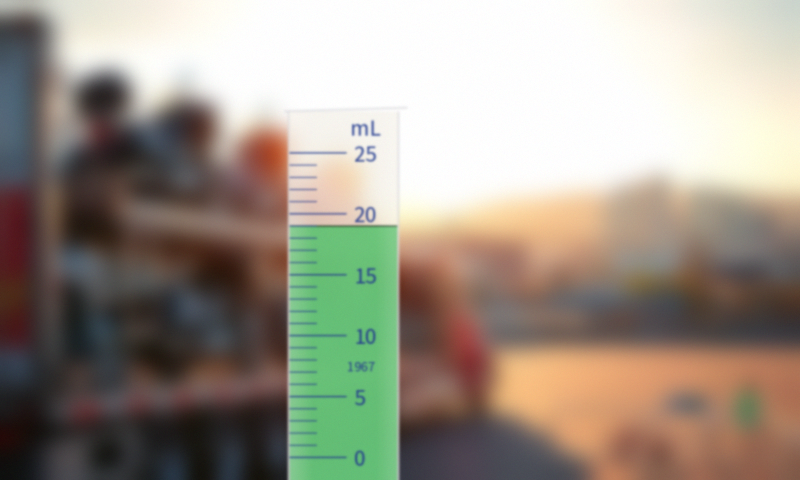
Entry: 19 mL
